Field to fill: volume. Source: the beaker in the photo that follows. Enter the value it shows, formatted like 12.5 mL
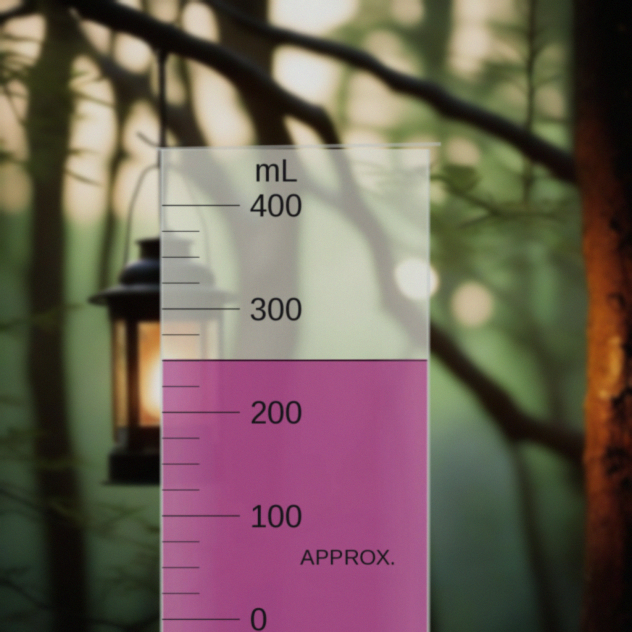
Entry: 250 mL
